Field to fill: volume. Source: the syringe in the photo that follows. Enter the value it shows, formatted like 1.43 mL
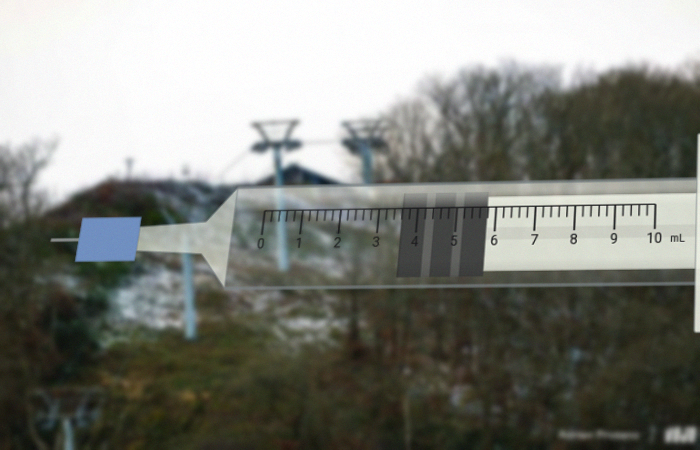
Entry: 3.6 mL
